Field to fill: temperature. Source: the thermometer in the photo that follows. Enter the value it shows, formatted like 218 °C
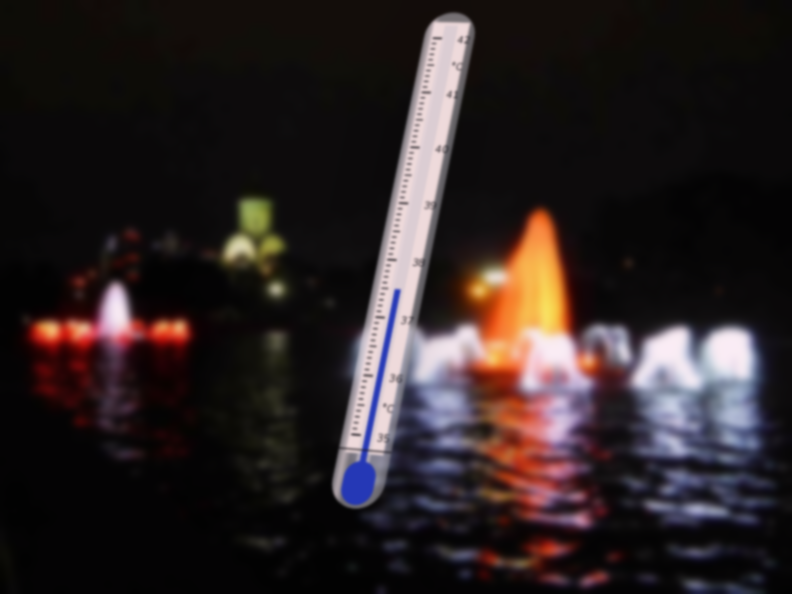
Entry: 37.5 °C
